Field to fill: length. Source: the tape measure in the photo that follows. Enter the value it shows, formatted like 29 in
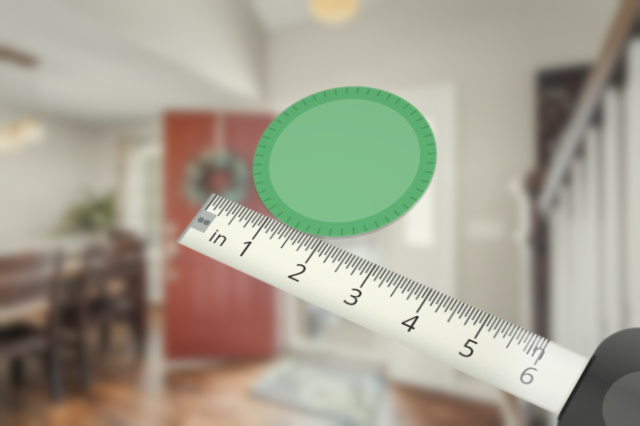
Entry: 3 in
